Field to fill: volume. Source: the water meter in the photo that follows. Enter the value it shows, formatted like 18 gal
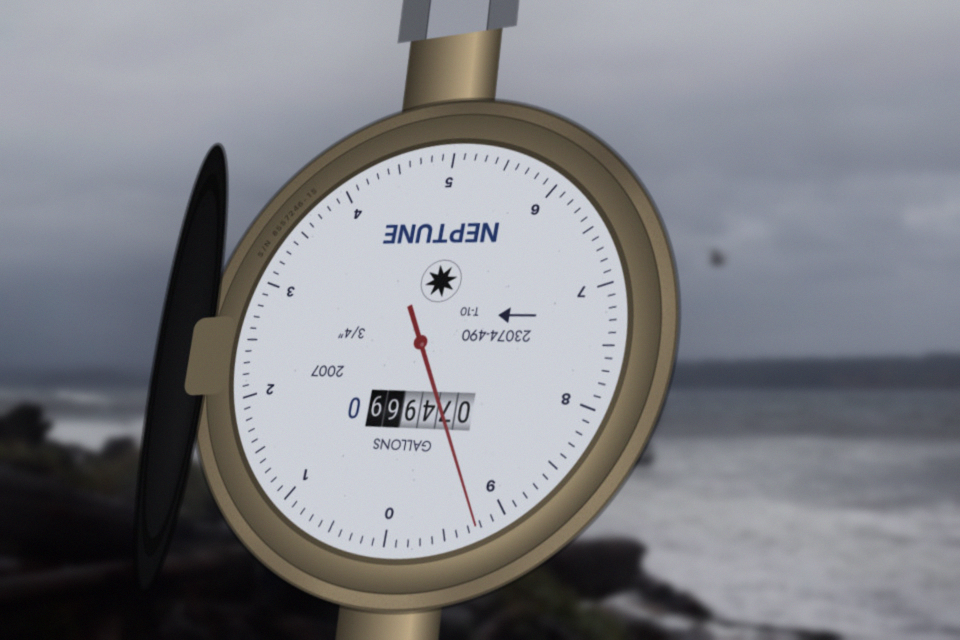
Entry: 749689.2 gal
